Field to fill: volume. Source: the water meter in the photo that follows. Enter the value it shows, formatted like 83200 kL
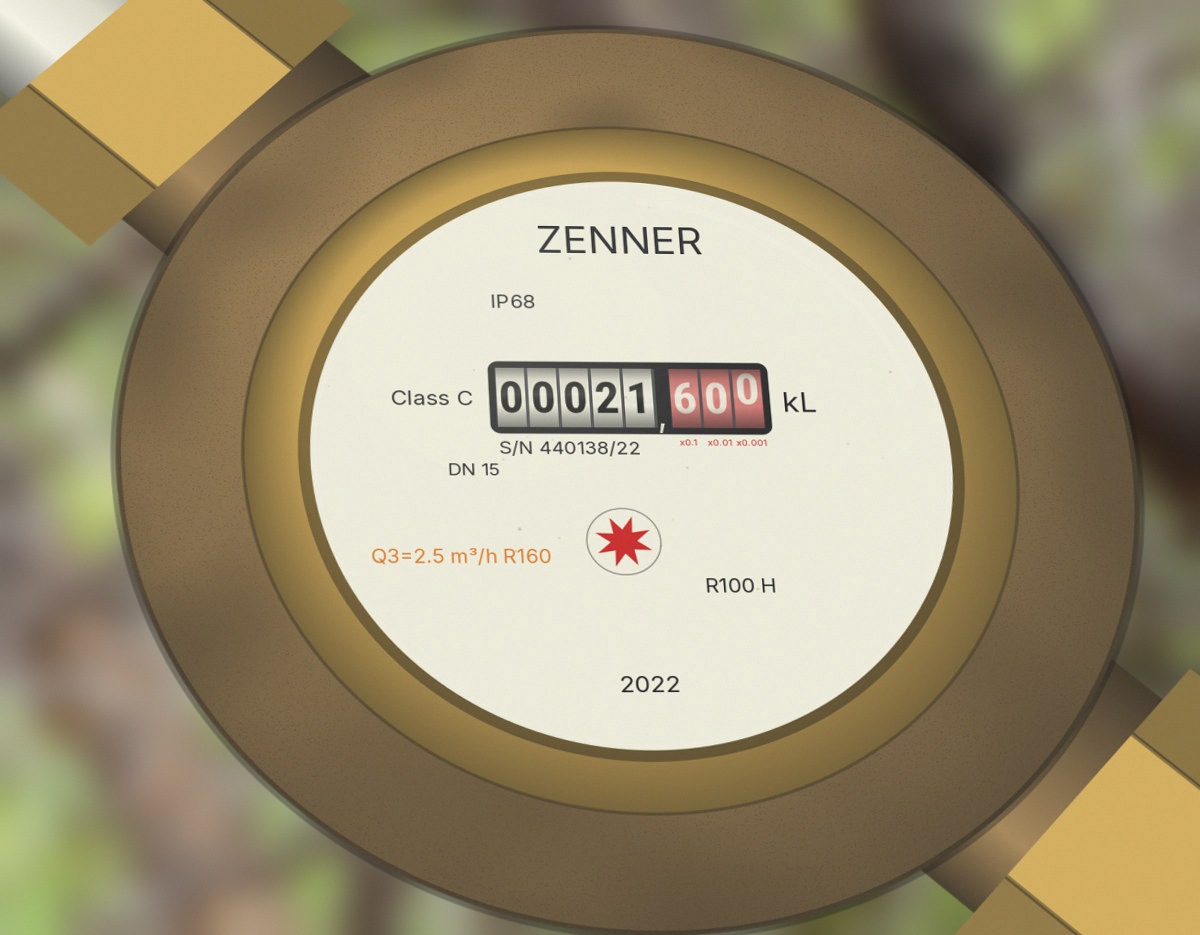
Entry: 21.600 kL
